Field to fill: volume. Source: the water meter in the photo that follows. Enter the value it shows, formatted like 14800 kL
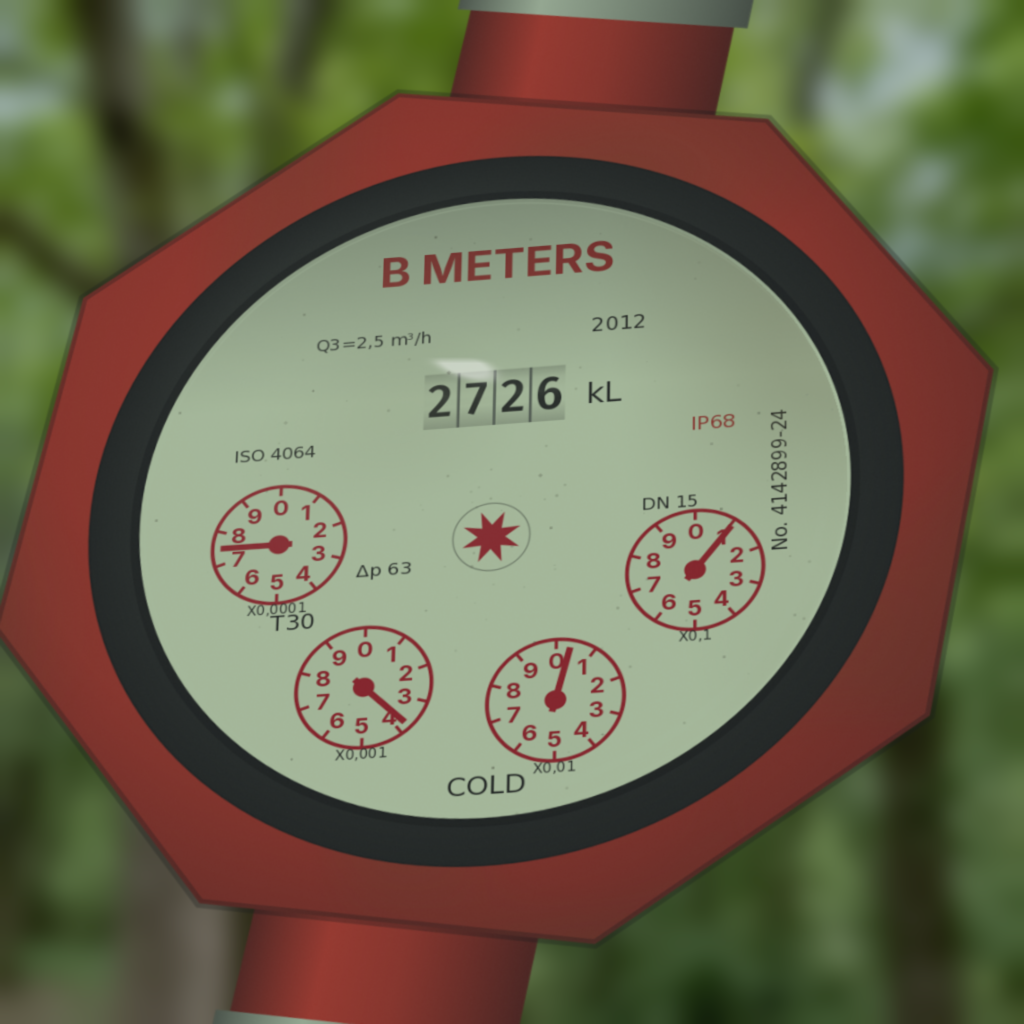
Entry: 2726.1037 kL
